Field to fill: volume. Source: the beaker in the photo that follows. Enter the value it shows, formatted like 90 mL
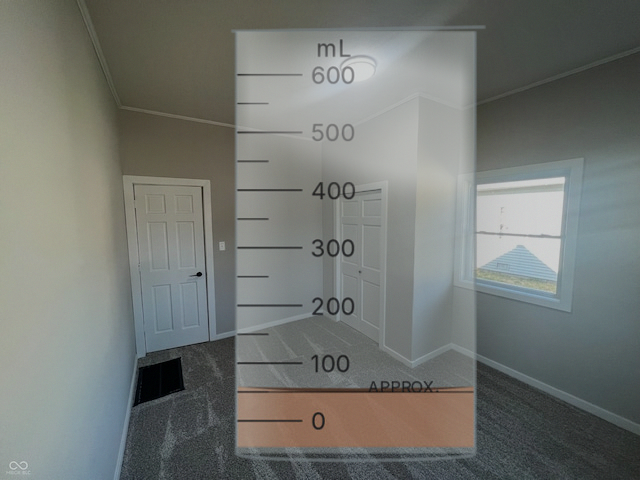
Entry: 50 mL
